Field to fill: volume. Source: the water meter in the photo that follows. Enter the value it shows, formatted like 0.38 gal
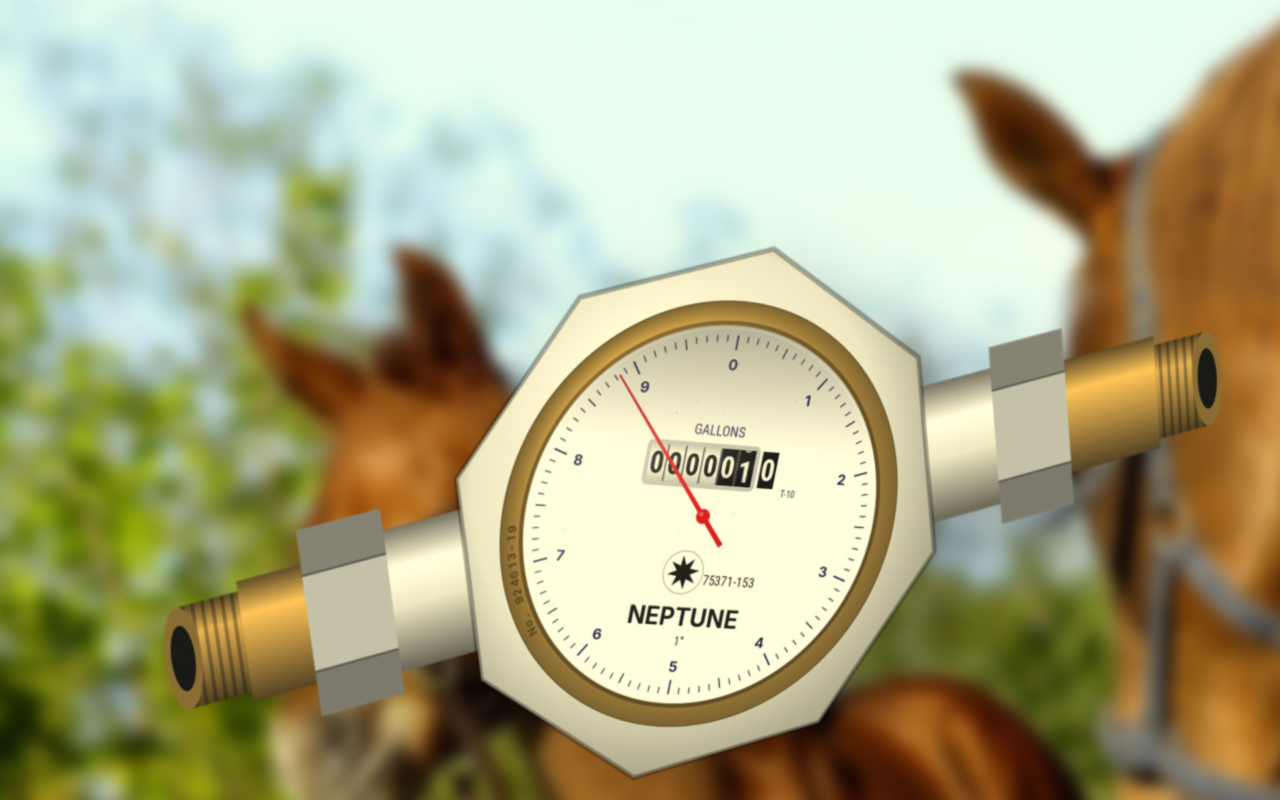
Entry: 8.8 gal
